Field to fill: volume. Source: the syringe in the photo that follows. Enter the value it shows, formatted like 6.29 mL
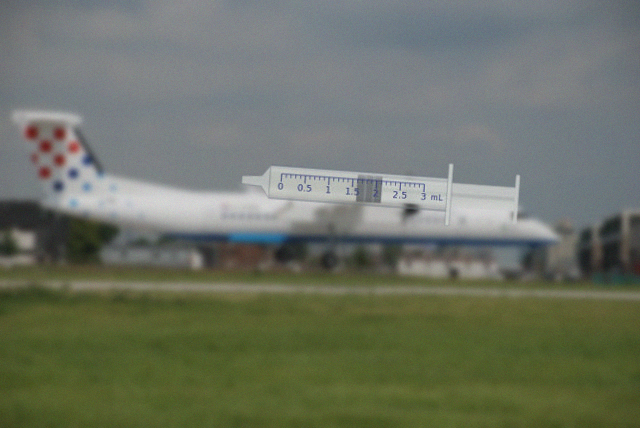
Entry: 1.6 mL
